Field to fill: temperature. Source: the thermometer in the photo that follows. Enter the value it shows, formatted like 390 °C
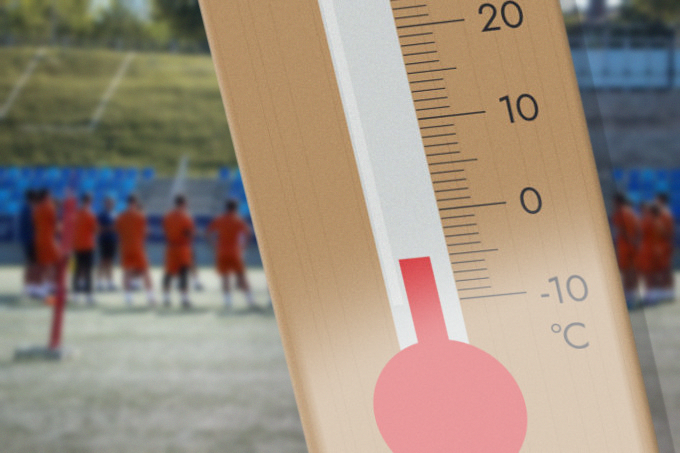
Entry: -5 °C
